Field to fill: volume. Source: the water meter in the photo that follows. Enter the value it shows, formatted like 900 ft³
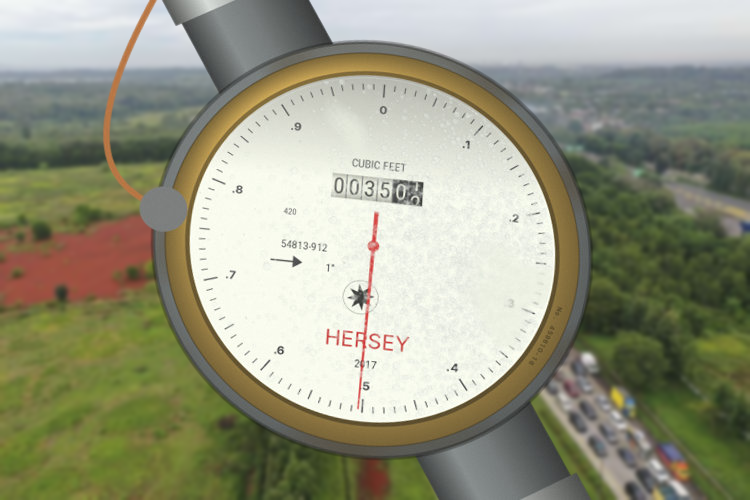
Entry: 3501.50 ft³
